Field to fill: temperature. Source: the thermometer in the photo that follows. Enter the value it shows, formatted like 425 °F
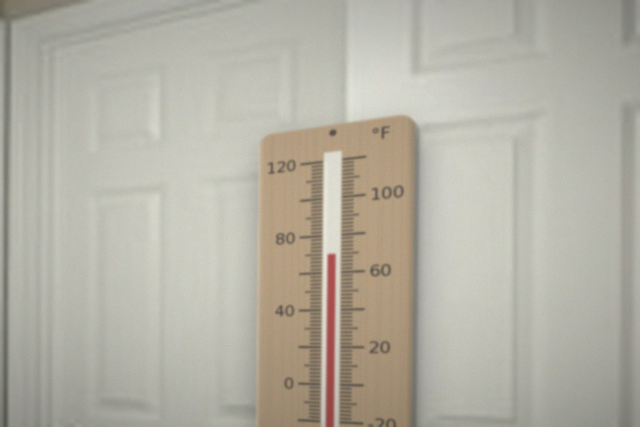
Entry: 70 °F
